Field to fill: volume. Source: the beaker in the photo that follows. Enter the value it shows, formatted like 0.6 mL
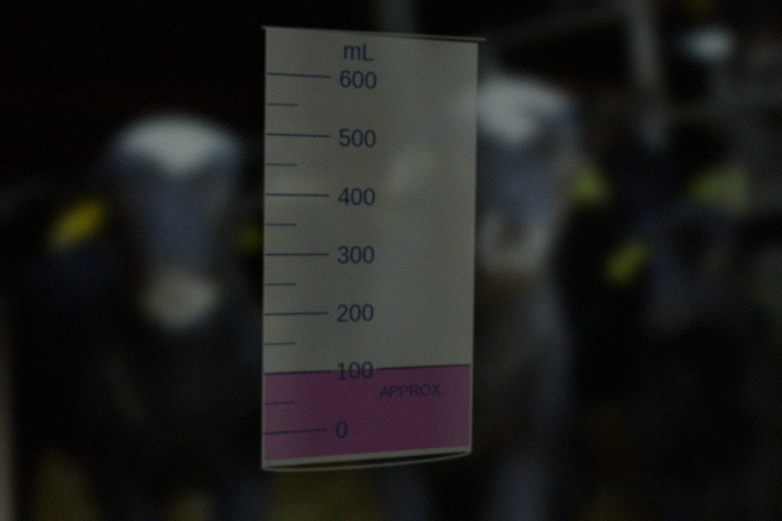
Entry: 100 mL
